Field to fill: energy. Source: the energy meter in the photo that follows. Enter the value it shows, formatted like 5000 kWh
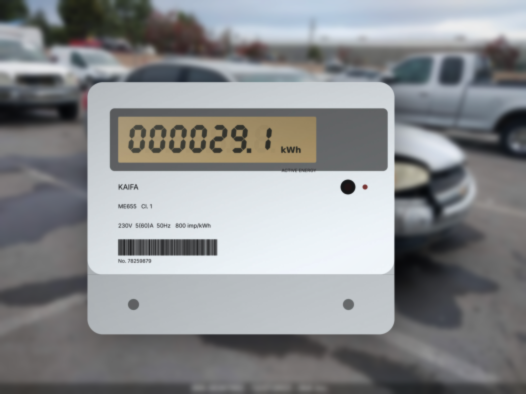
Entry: 29.1 kWh
